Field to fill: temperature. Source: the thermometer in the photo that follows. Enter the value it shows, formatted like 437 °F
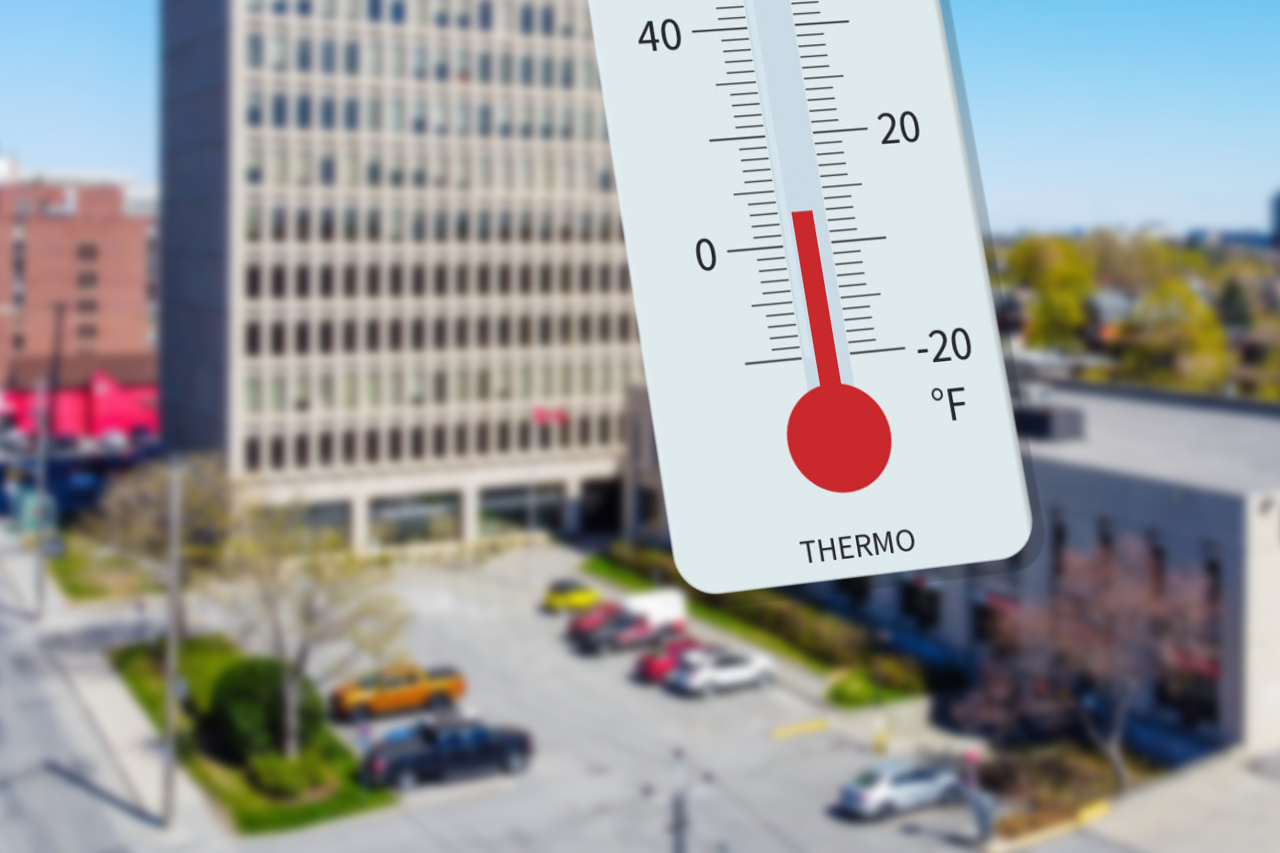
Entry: 6 °F
